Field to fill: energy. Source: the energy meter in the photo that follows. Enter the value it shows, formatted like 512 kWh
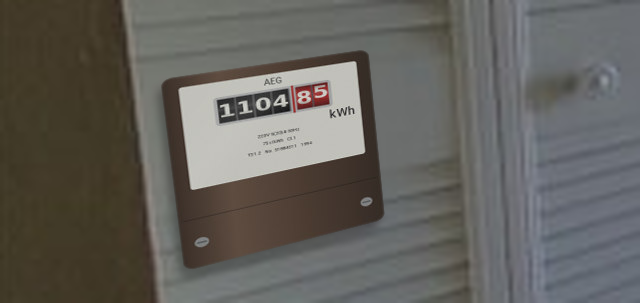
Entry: 1104.85 kWh
